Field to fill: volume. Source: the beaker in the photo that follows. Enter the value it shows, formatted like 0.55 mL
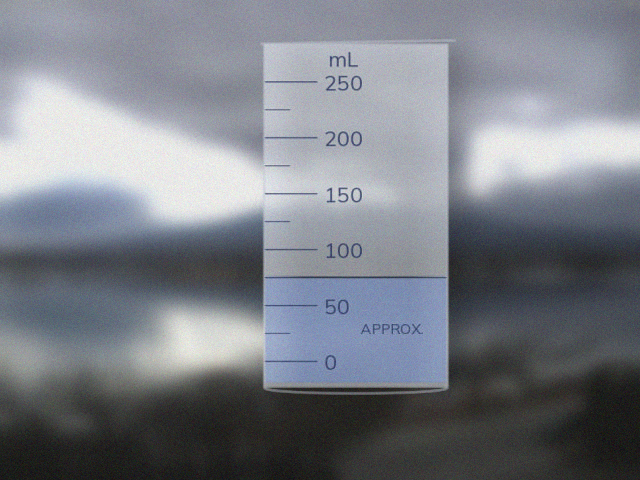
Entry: 75 mL
